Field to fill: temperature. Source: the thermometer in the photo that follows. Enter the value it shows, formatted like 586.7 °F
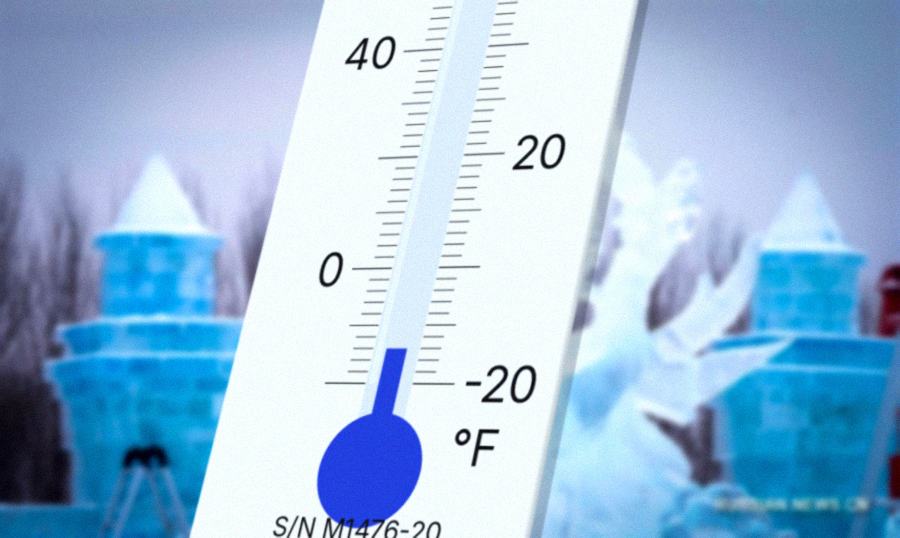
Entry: -14 °F
